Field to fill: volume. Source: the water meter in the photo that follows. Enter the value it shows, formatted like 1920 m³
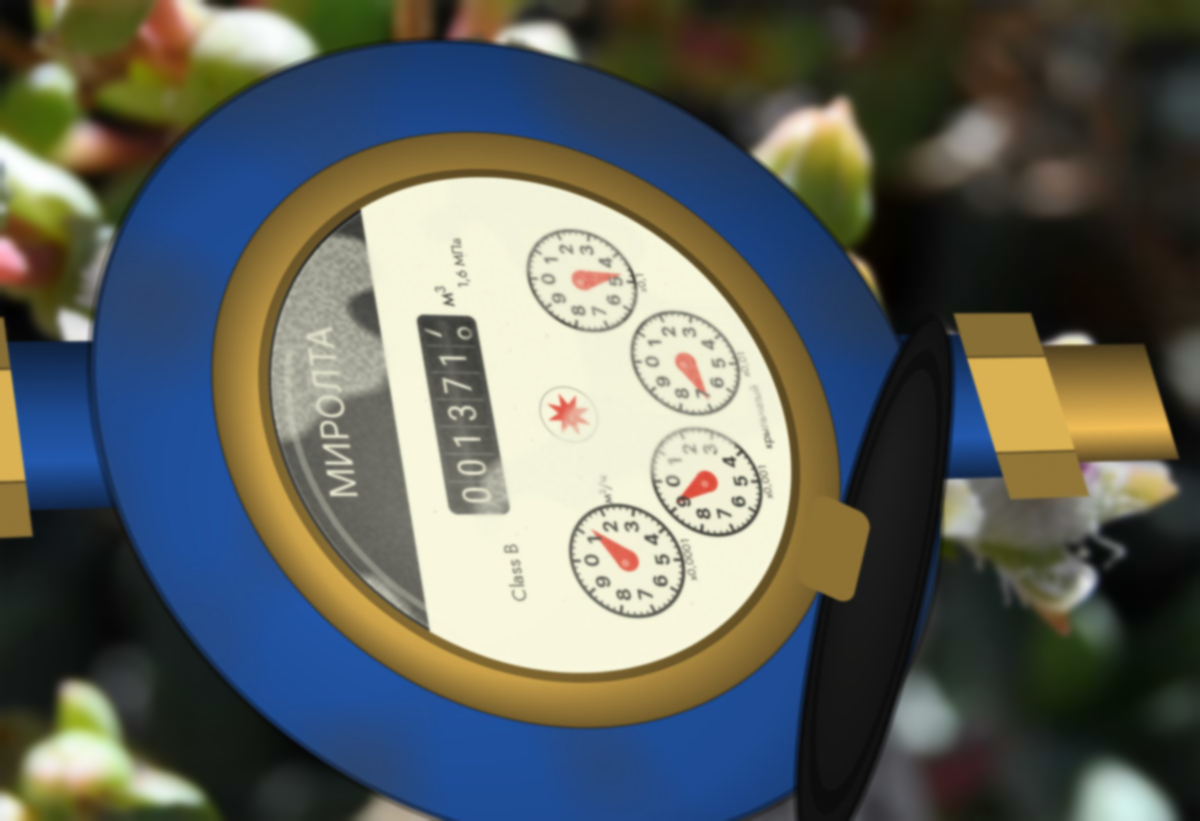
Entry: 13717.4691 m³
